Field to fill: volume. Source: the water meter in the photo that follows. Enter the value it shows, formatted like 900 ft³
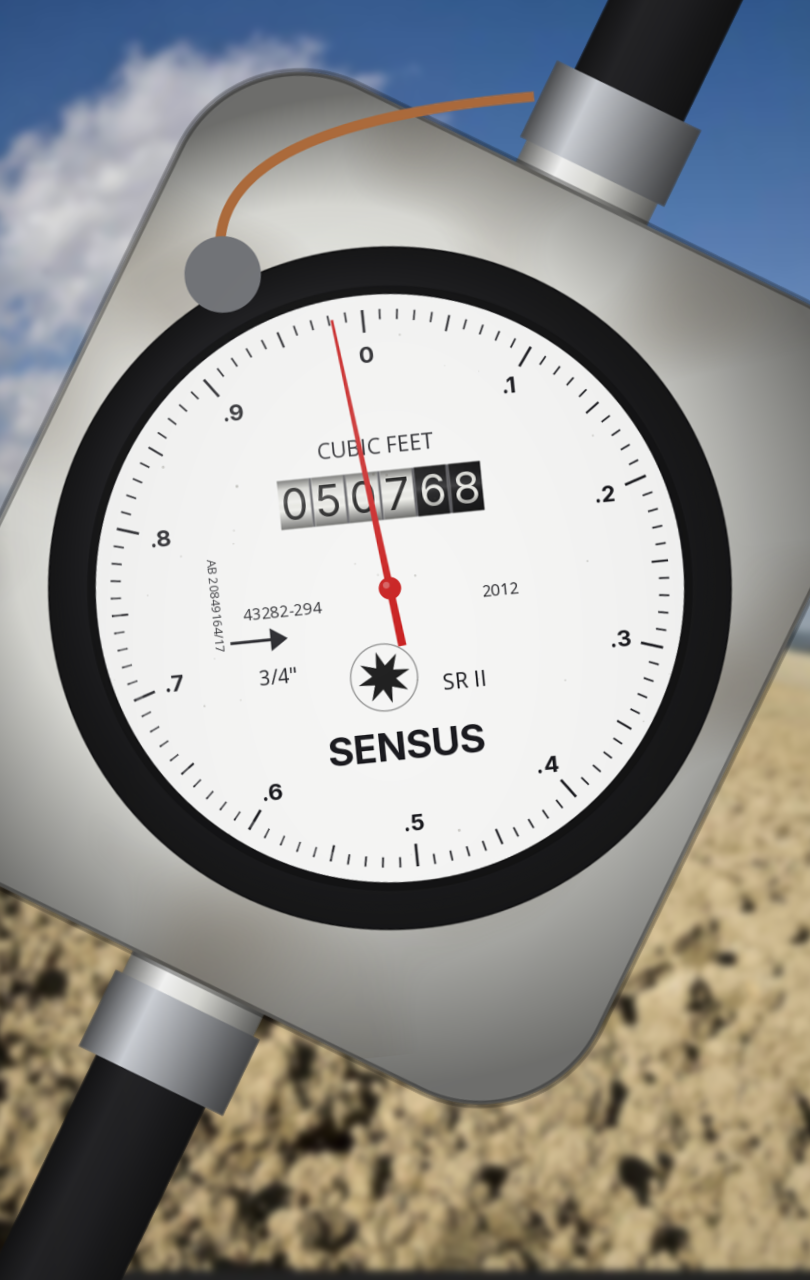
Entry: 50767.98 ft³
